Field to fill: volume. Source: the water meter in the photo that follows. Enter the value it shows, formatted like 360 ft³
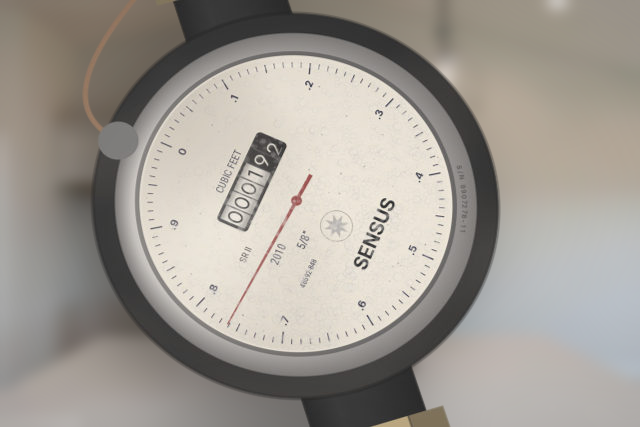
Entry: 191.76 ft³
